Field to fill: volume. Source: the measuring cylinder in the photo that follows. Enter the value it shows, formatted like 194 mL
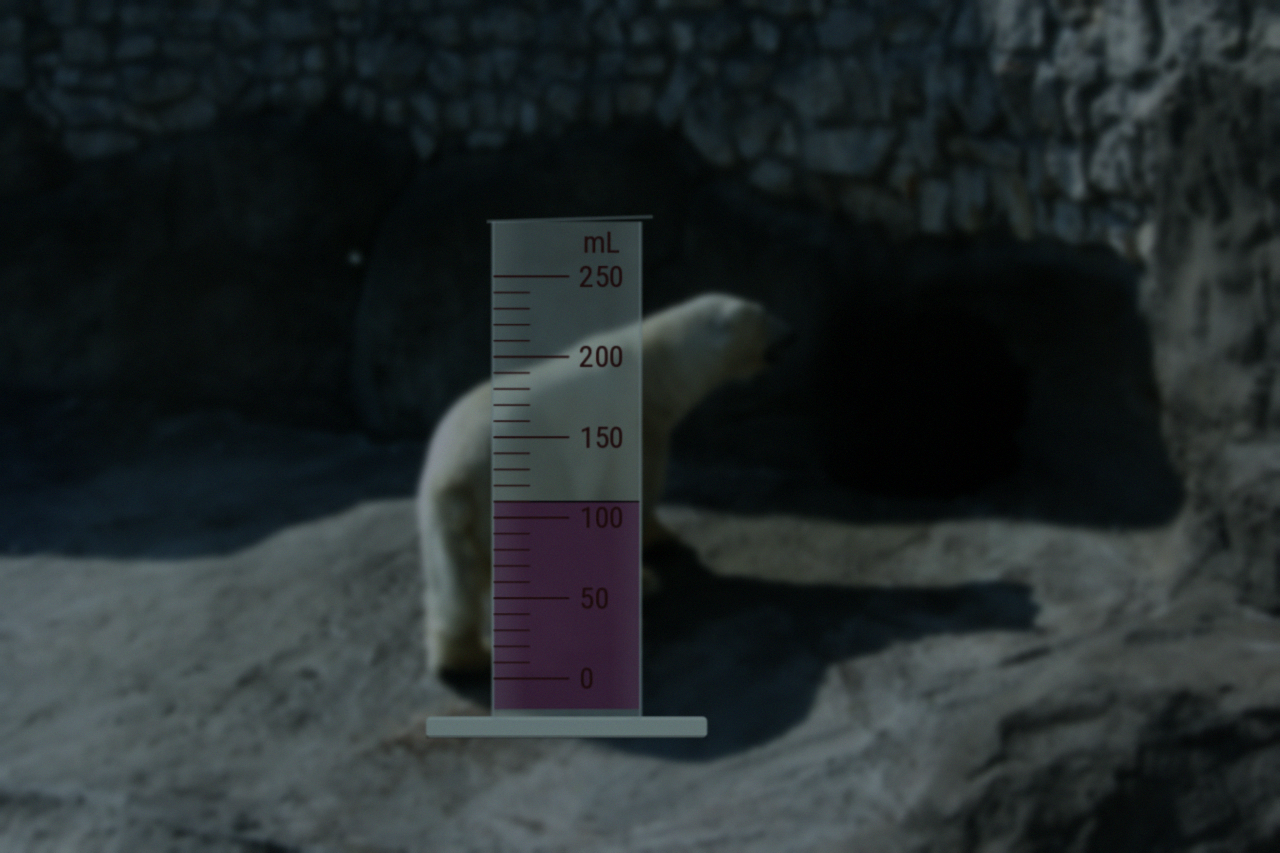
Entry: 110 mL
